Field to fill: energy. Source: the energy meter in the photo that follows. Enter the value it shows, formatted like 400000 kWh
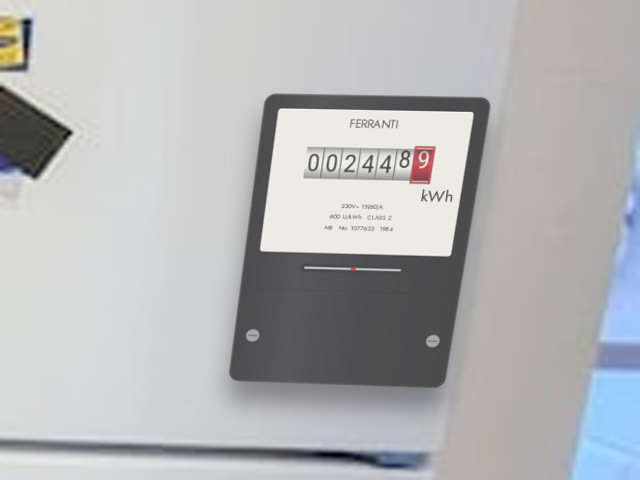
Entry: 2448.9 kWh
